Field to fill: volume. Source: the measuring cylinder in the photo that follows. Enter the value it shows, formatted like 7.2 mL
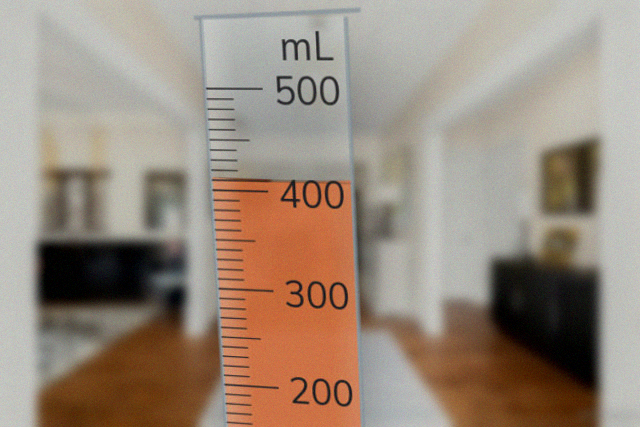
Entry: 410 mL
